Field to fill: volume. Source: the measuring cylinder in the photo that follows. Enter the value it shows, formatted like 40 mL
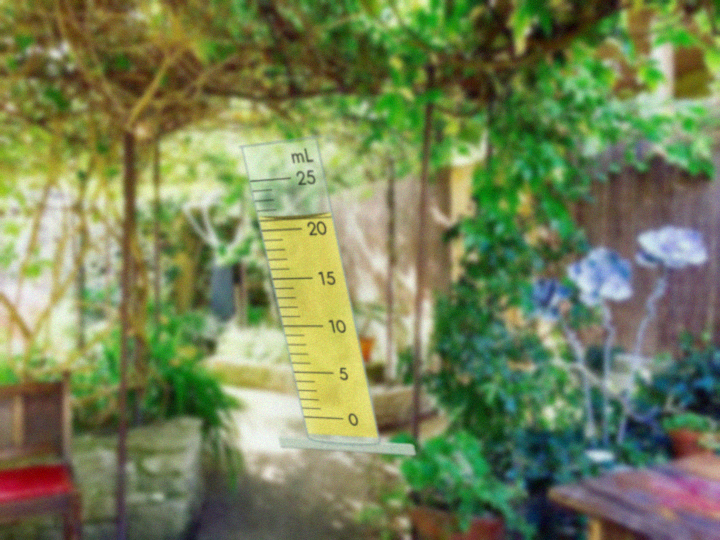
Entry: 21 mL
